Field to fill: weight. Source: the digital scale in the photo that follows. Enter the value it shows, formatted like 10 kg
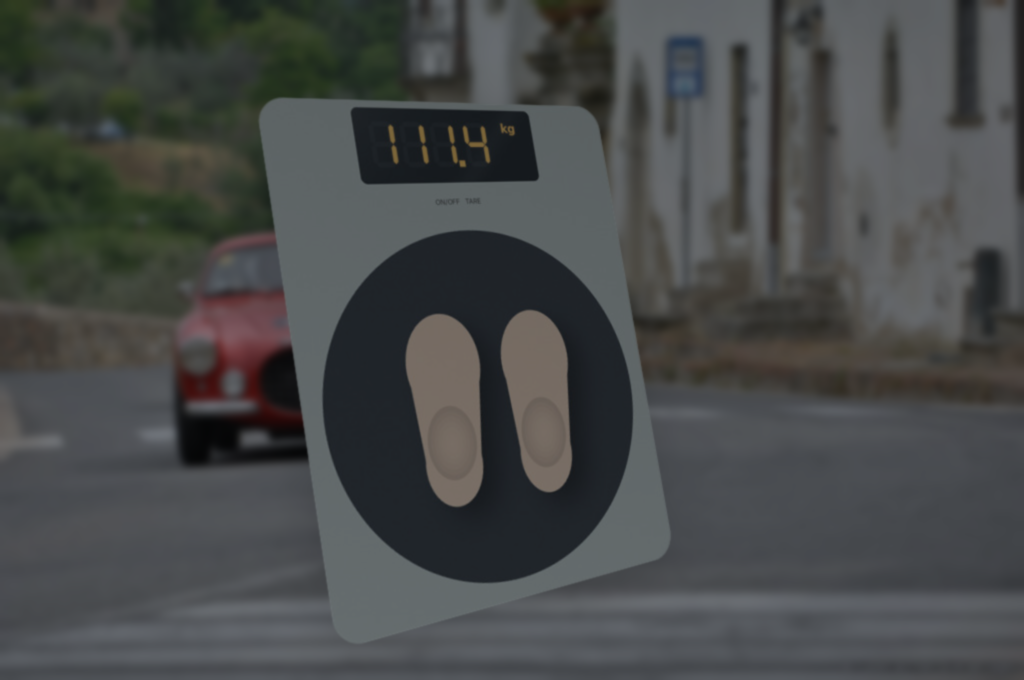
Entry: 111.4 kg
